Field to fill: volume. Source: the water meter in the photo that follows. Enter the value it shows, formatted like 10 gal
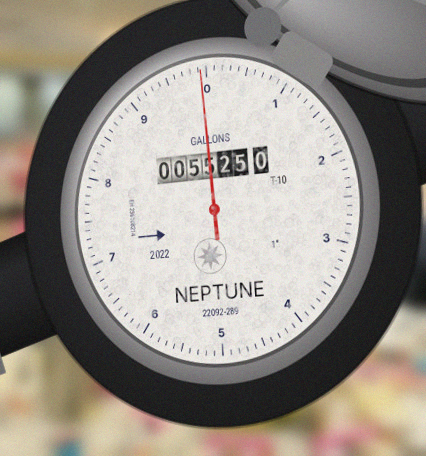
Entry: 55249.9 gal
